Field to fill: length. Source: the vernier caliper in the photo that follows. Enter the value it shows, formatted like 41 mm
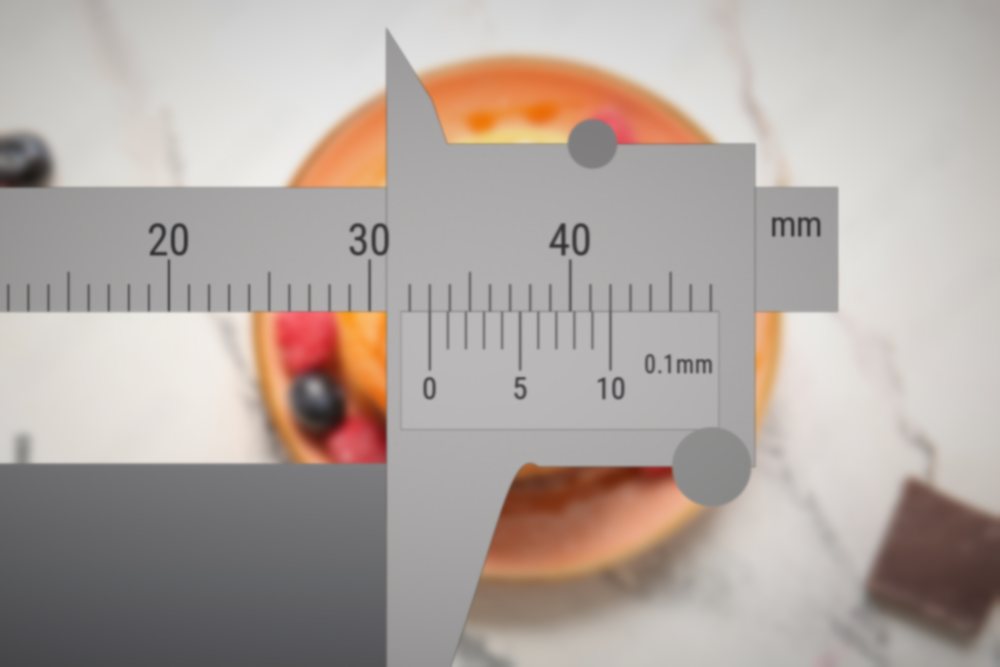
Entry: 33.0 mm
